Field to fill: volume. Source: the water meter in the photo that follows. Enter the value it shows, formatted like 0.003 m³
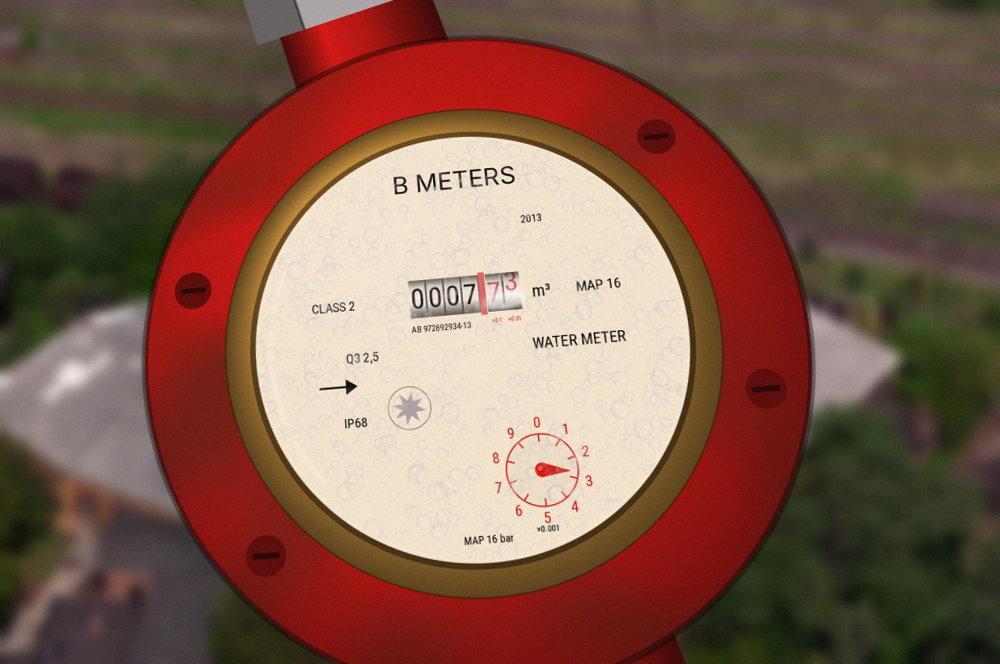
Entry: 7.732 m³
